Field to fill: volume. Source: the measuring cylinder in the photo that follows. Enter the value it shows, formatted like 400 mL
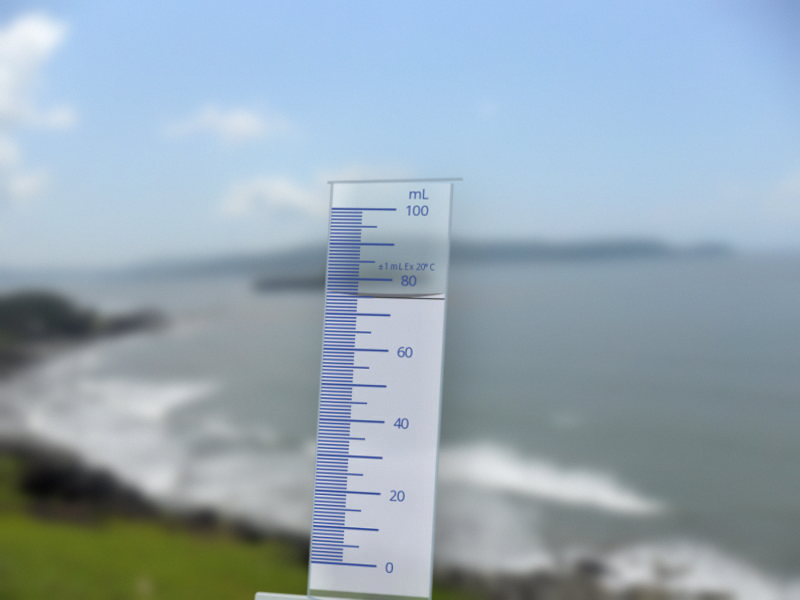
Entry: 75 mL
